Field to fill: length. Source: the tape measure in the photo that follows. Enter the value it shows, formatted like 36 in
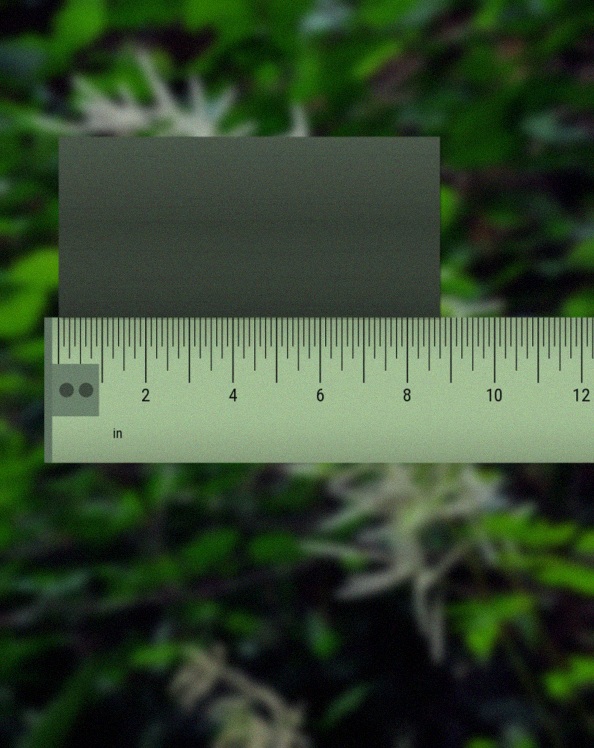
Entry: 8.75 in
